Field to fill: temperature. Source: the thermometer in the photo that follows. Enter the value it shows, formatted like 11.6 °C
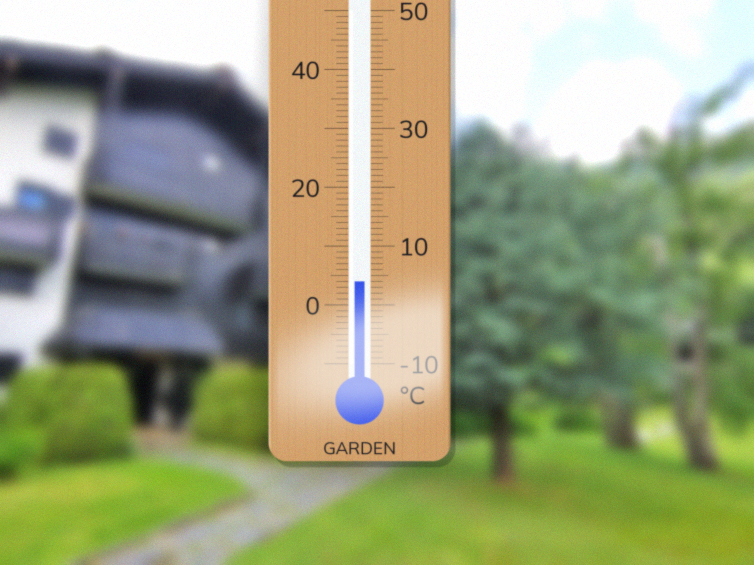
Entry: 4 °C
